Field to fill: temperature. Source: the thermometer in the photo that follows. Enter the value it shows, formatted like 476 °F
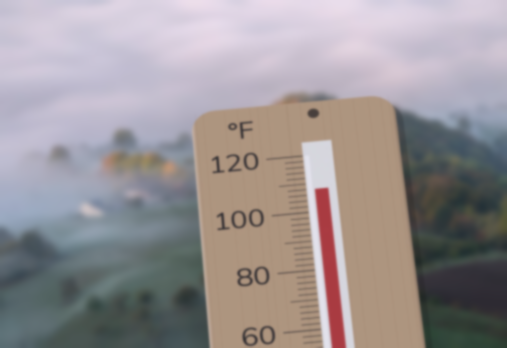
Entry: 108 °F
